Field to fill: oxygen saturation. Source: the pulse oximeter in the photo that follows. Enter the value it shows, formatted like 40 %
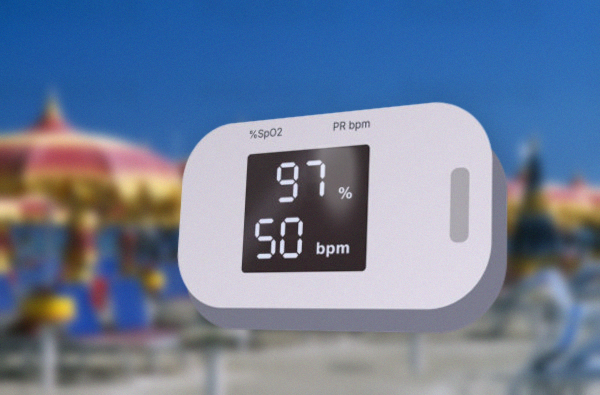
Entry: 97 %
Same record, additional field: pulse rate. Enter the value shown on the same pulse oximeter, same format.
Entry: 50 bpm
